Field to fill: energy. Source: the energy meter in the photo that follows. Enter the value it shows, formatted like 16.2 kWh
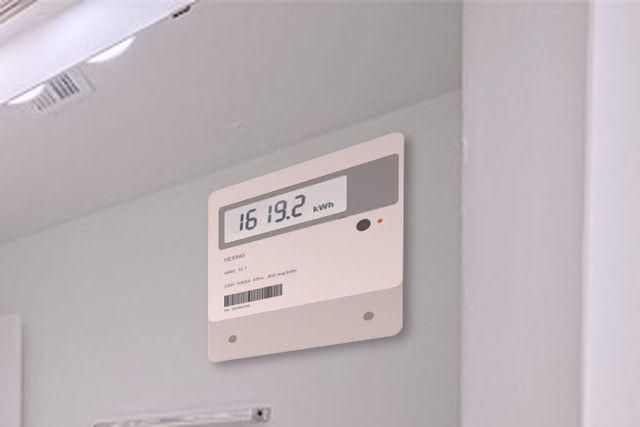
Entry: 1619.2 kWh
